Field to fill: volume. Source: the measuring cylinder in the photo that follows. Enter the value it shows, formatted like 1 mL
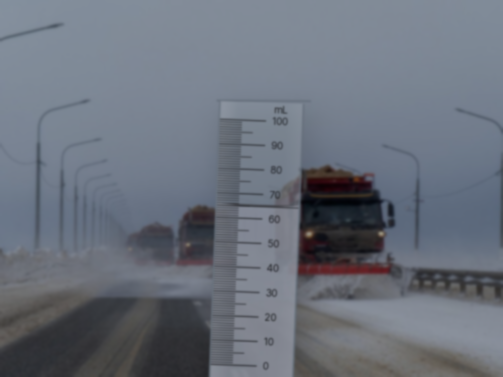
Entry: 65 mL
